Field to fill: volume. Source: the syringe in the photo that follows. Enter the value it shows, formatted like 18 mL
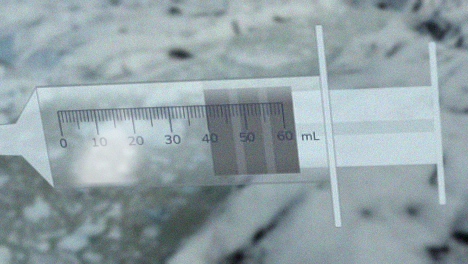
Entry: 40 mL
